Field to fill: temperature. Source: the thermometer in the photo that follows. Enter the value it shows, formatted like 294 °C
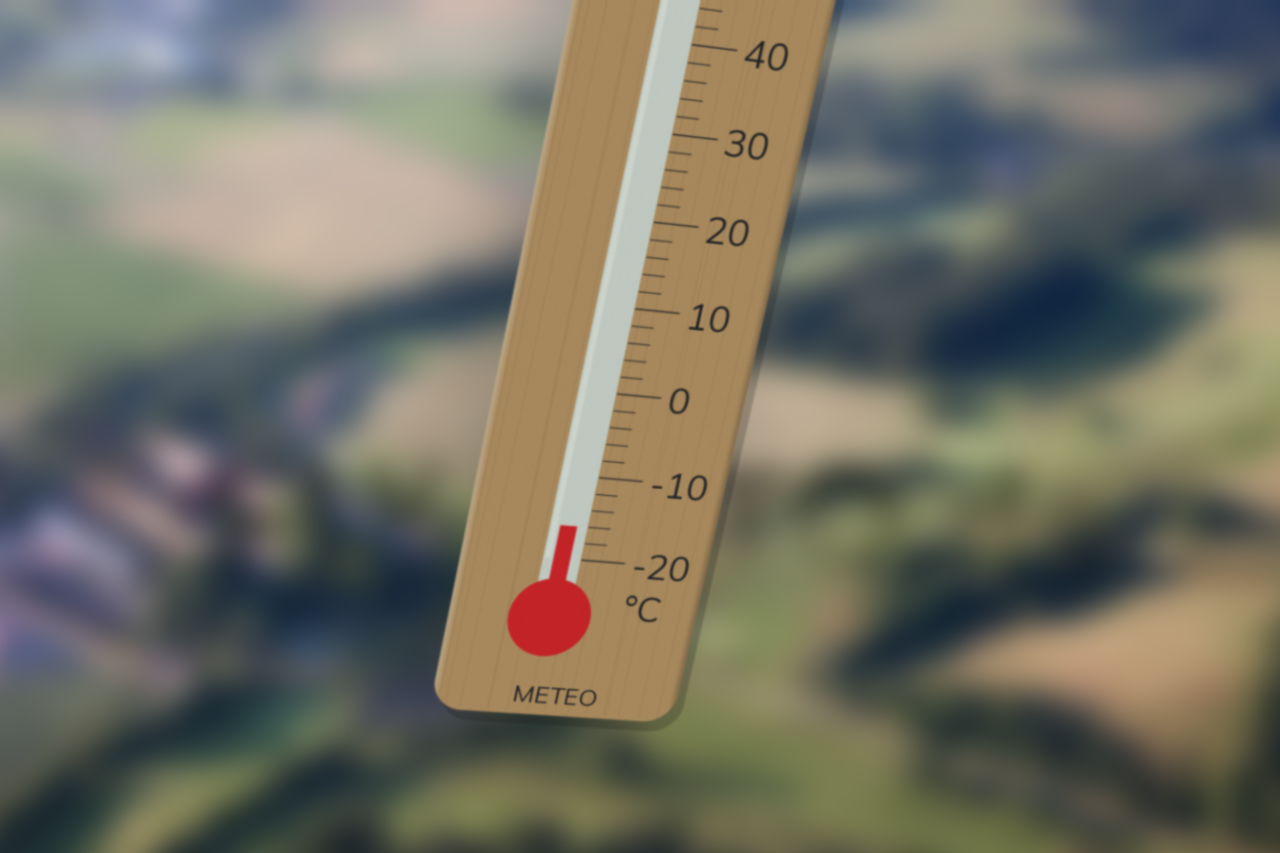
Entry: -16 °C
